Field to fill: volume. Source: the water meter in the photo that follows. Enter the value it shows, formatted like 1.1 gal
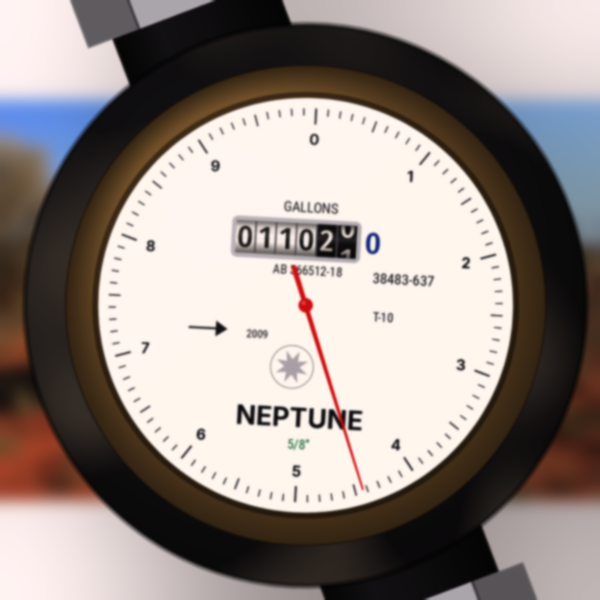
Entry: 110204.4 gal
